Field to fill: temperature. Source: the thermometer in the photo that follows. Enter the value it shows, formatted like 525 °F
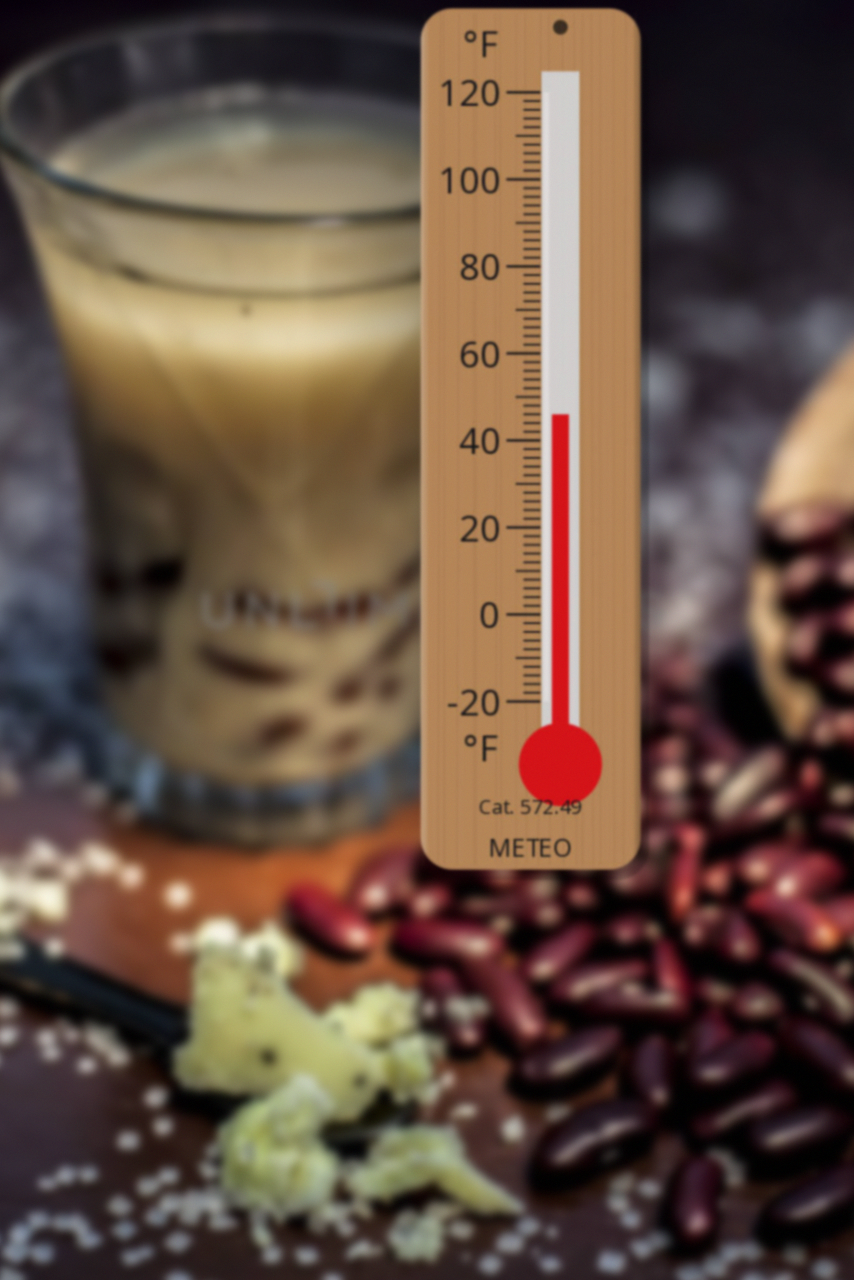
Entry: 46 °F
